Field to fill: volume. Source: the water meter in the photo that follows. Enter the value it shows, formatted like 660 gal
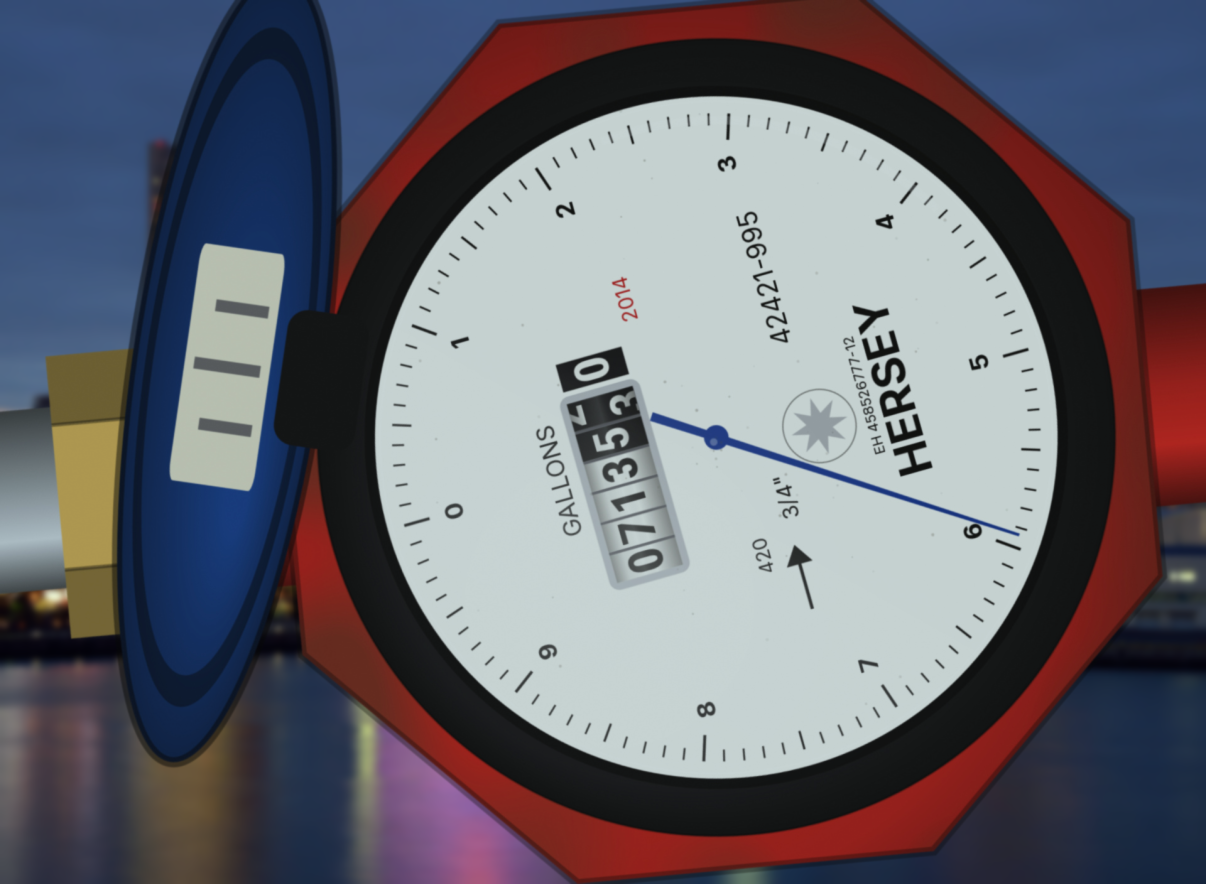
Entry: 713525.9 gal
